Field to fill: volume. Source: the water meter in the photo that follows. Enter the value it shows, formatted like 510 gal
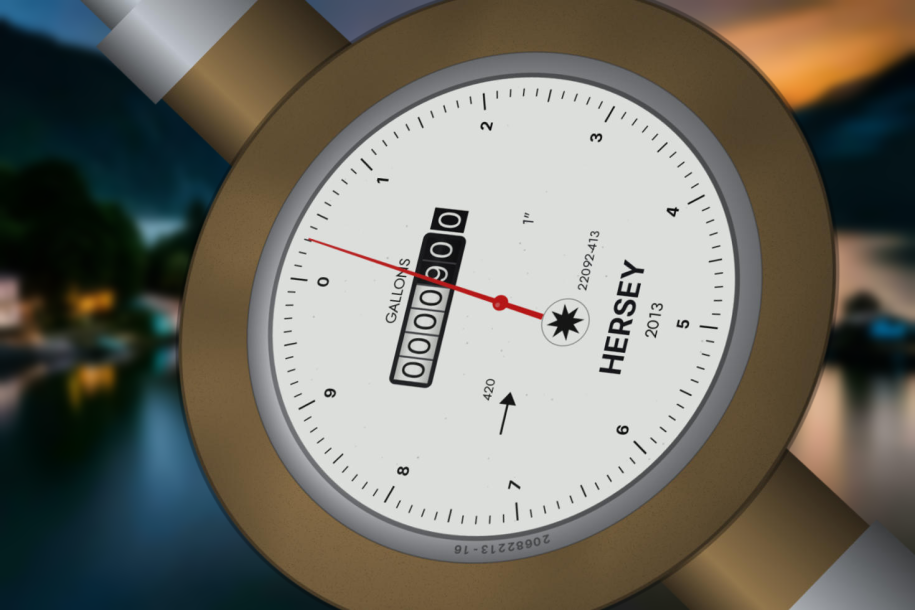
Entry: 900.3 gal
